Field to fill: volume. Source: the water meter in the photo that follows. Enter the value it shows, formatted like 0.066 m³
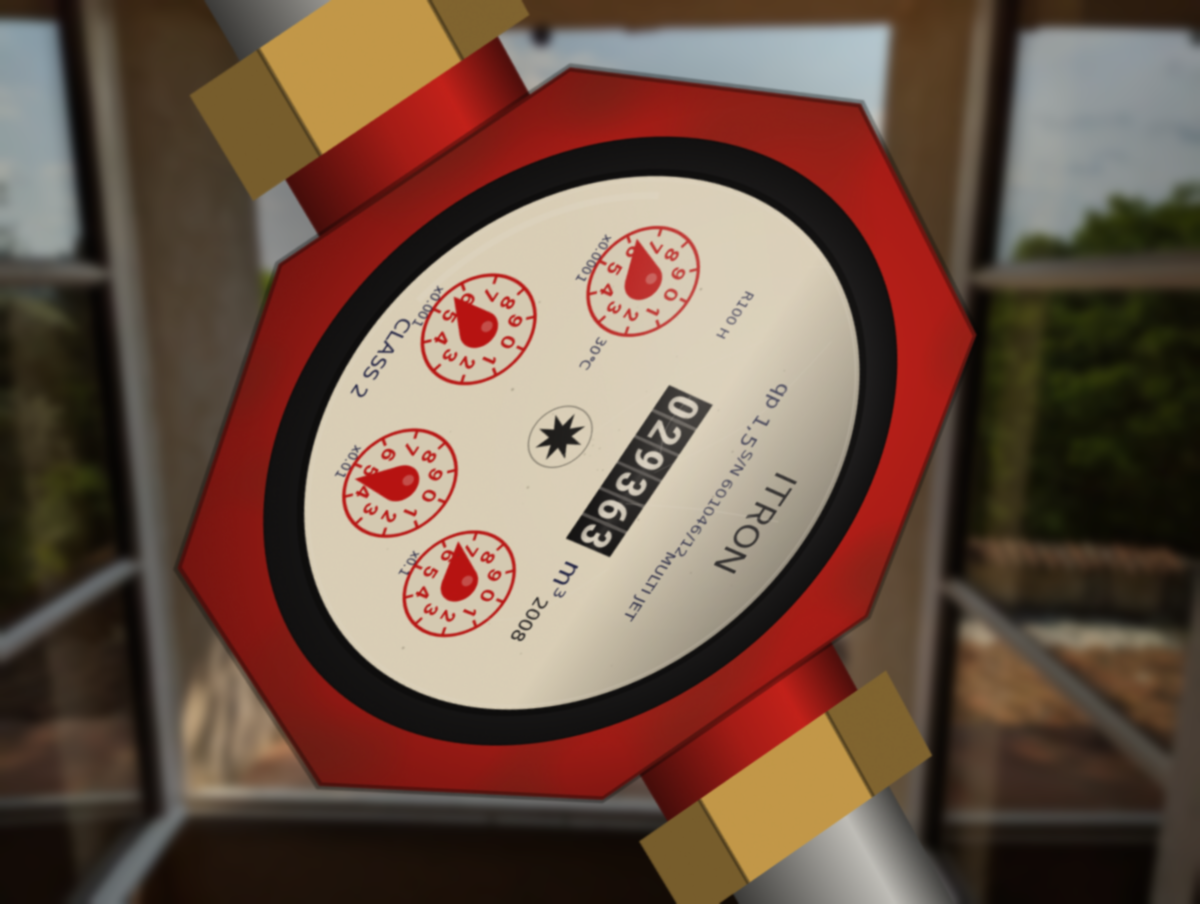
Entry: 29363.6456 m³
